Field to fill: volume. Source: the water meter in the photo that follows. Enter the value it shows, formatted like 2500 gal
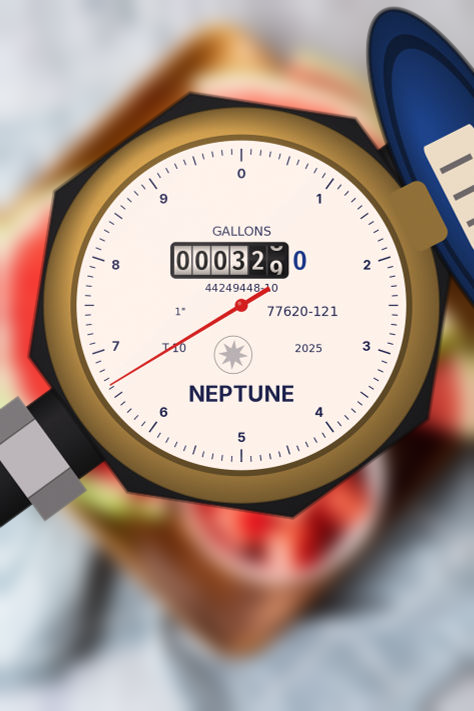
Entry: 3286.6 gal
